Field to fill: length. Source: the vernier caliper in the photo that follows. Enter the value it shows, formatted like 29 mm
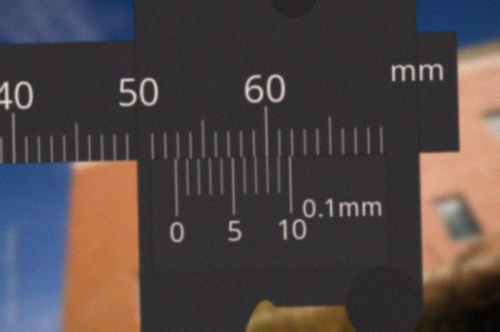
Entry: 52.8 mm
